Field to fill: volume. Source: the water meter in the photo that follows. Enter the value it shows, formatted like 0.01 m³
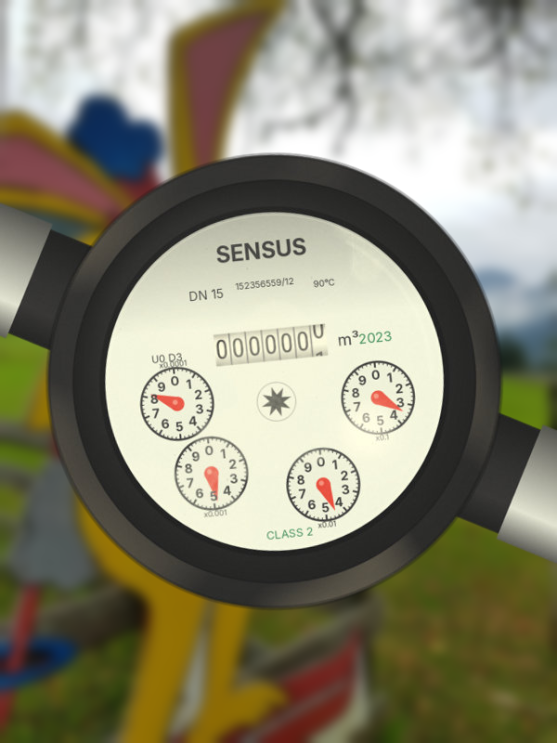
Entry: 0.3448 m³
